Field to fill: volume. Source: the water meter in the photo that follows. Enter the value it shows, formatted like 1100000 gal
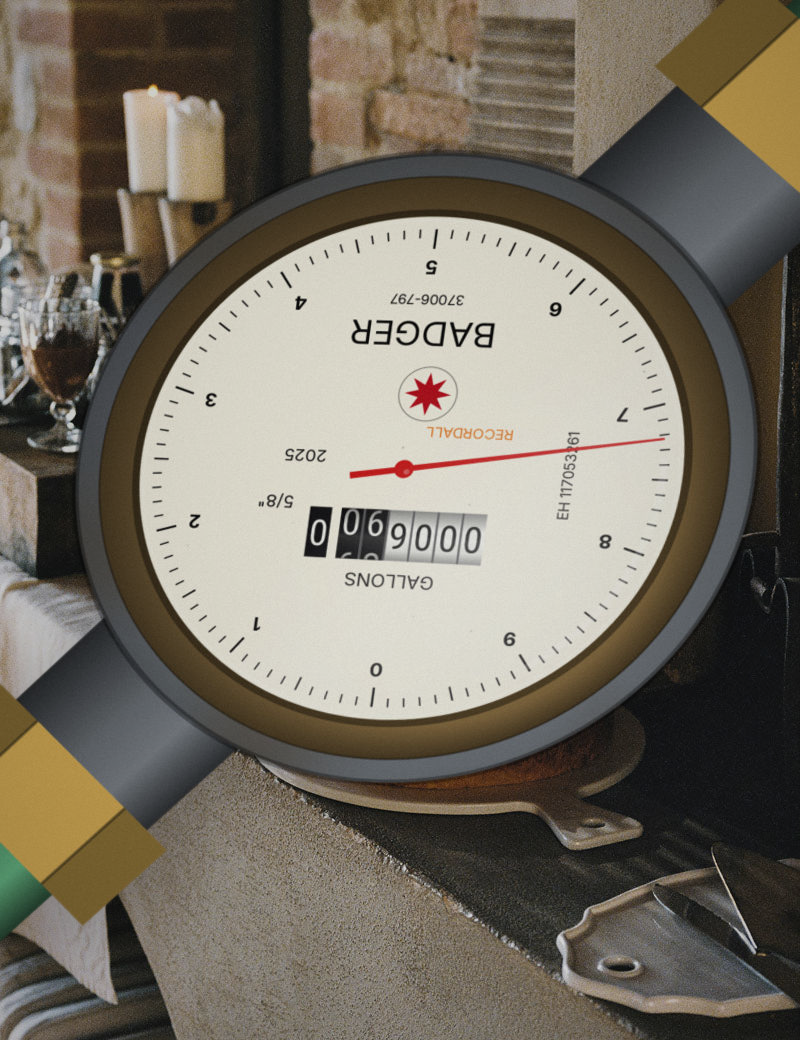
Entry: 6897.2 gal
